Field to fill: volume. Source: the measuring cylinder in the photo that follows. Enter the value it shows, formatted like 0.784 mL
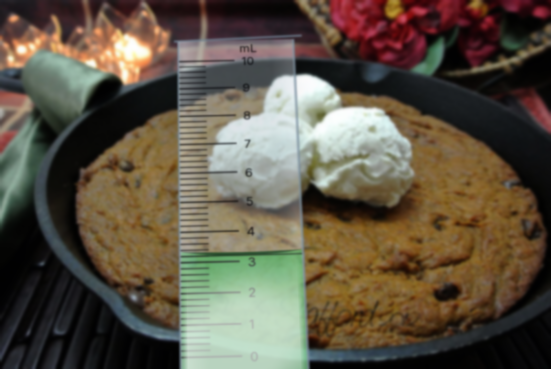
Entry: 3.2 mL
